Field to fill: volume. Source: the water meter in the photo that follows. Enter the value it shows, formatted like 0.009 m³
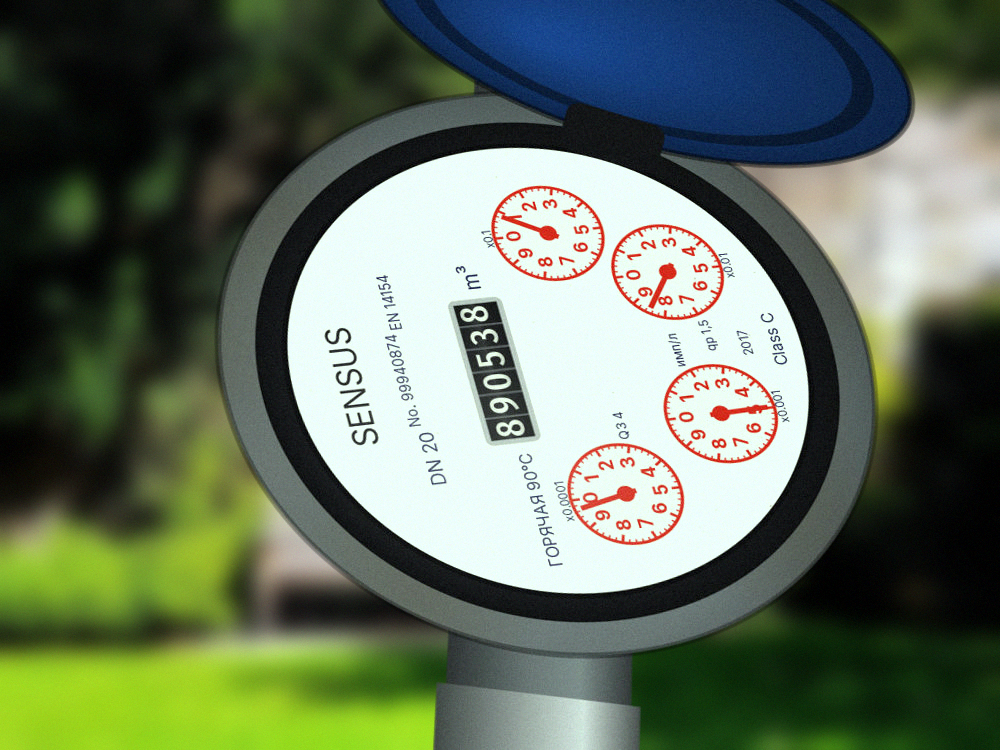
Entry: 890538.0849 m³
